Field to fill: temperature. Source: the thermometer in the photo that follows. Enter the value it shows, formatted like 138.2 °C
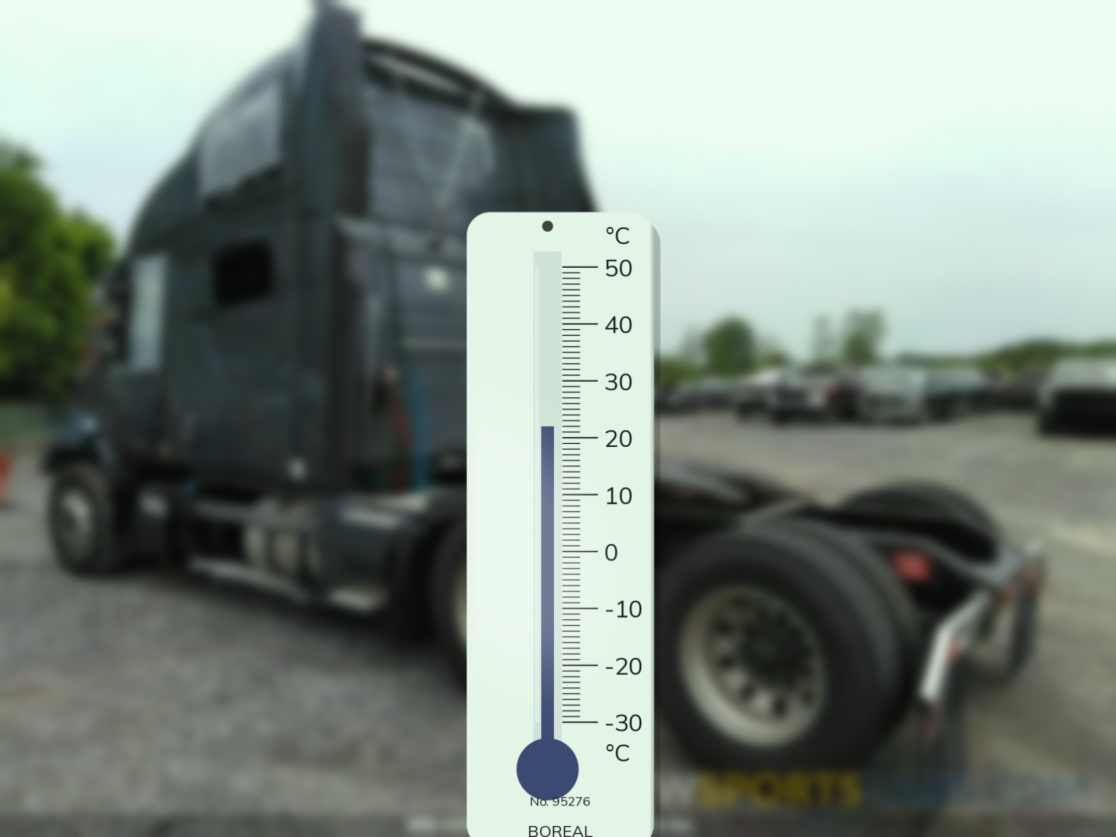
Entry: 22 °C
